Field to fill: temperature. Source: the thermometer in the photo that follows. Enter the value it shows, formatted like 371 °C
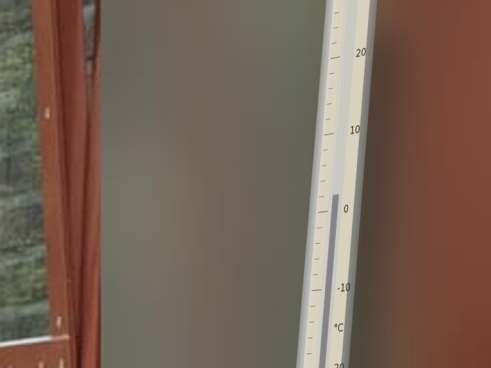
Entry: 2 °C
